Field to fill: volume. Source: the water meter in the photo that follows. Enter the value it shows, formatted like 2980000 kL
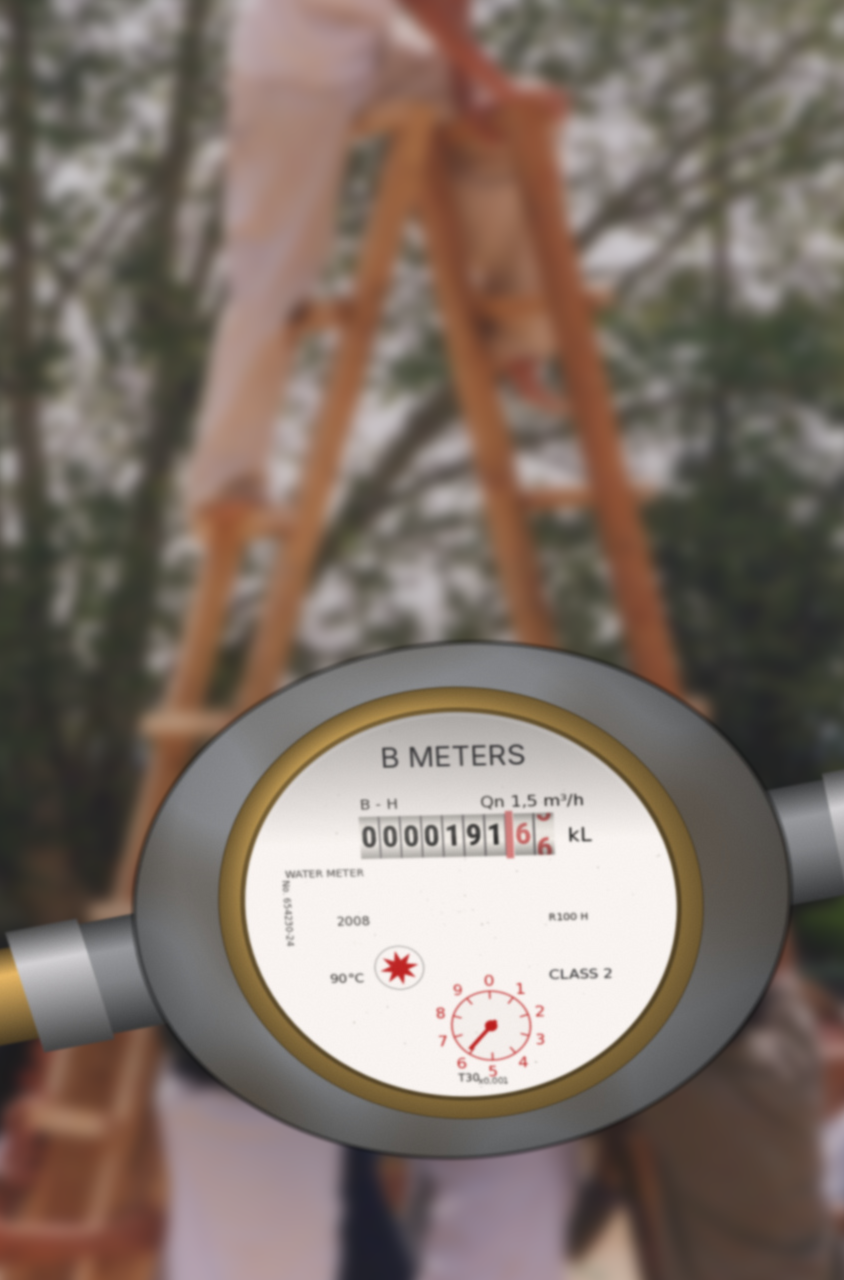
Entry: 191.656 kL
